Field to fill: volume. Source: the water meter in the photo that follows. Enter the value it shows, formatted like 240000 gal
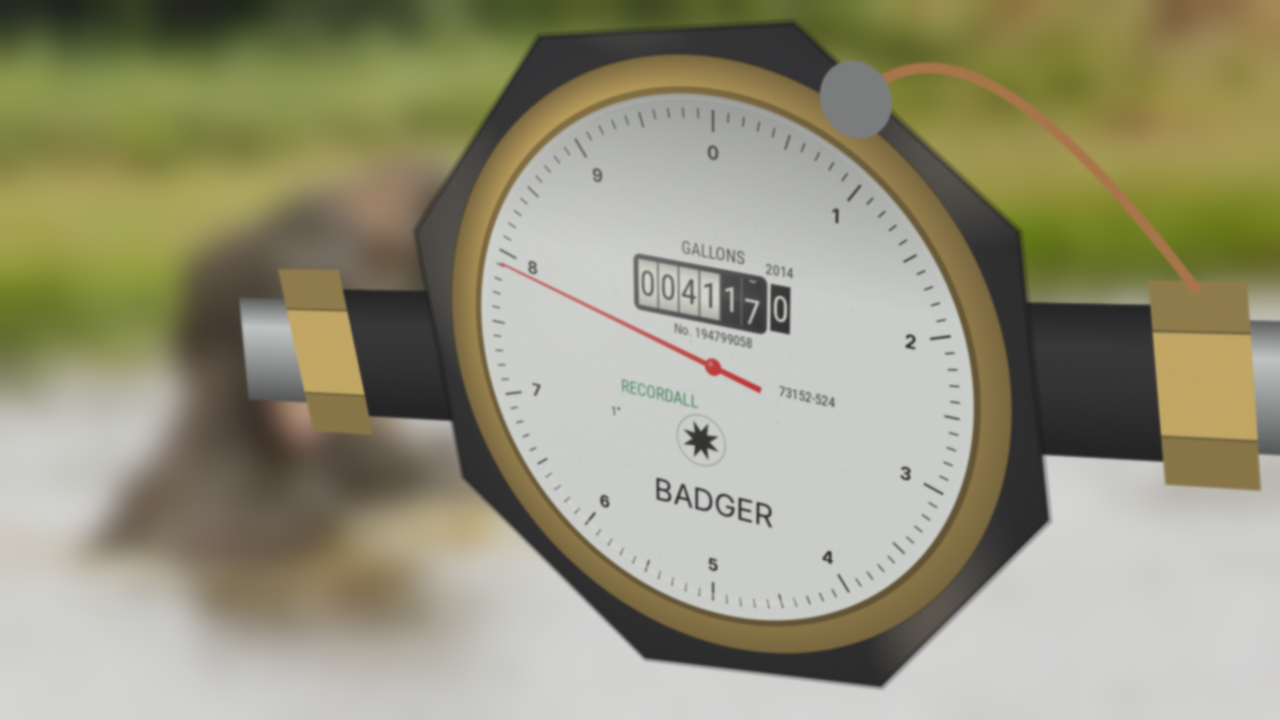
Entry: 41167.9 gal
